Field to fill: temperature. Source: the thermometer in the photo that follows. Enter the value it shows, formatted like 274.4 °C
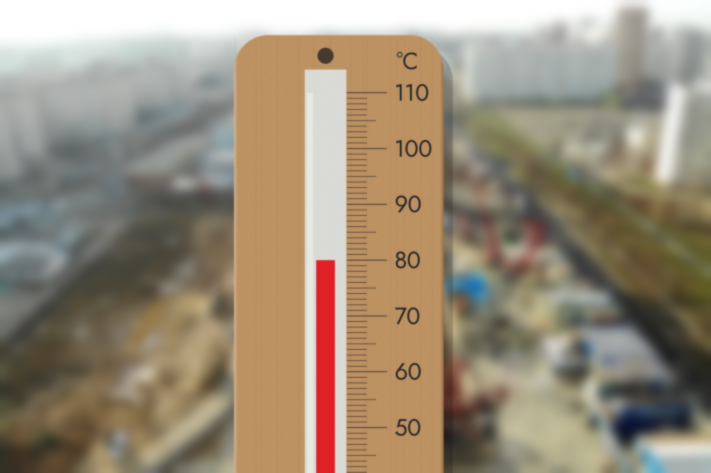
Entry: 80 °C
